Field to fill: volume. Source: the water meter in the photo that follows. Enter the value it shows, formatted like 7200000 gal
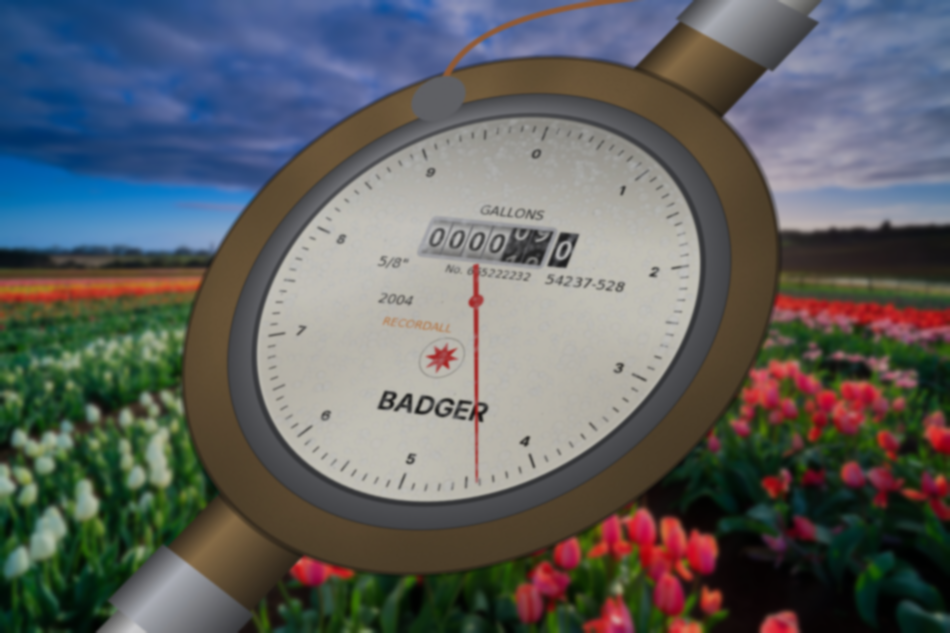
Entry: 94.4 gal
